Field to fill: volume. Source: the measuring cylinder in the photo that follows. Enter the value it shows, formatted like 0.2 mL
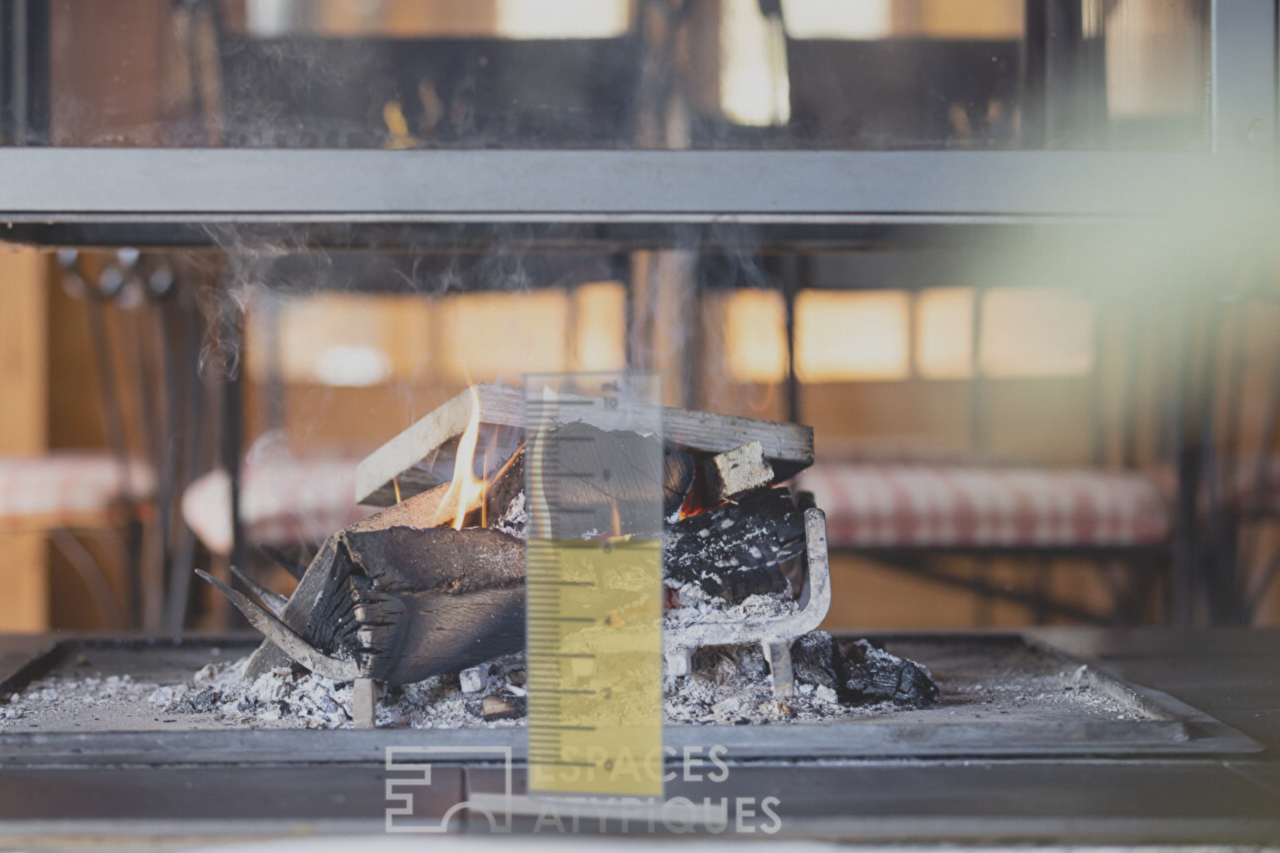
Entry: 6 mL
